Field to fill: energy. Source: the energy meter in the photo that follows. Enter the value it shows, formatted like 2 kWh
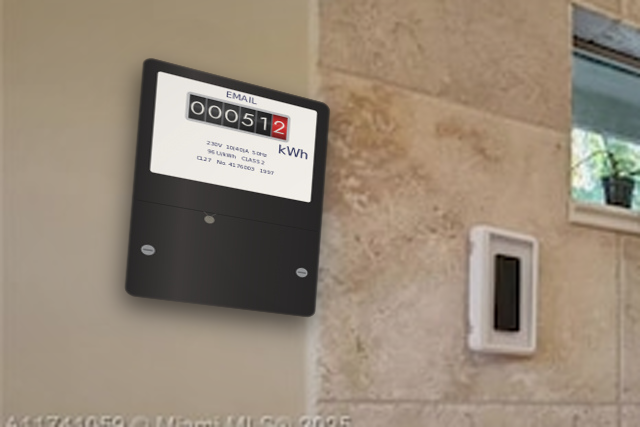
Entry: 51.2 kWh
